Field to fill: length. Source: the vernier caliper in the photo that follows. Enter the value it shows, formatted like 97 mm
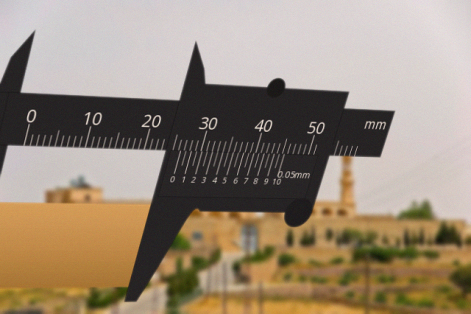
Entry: 26.4 mm
